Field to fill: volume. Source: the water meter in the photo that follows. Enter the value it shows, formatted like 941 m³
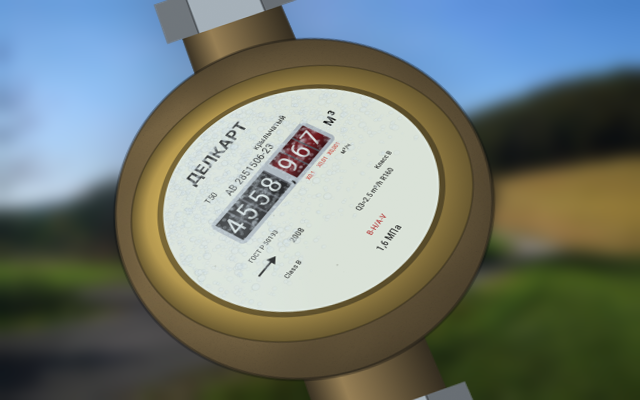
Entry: 4558.967 m³
